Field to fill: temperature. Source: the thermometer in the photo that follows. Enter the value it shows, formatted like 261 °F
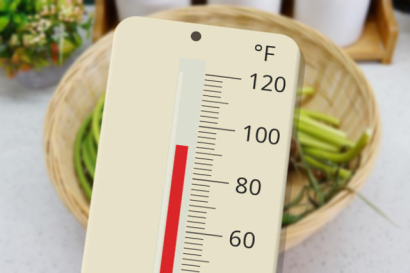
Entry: 92 °F
